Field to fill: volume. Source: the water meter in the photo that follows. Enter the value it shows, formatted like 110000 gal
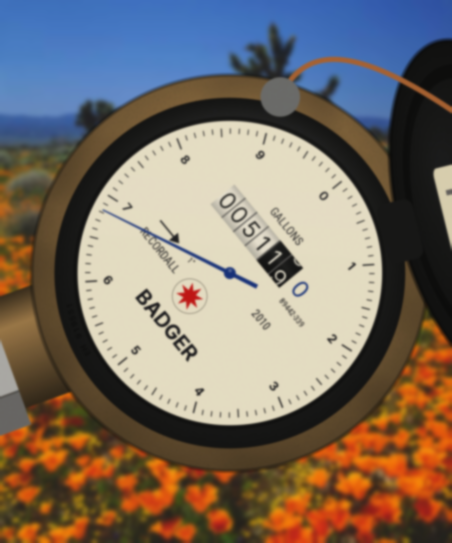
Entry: 51186.8 gal
